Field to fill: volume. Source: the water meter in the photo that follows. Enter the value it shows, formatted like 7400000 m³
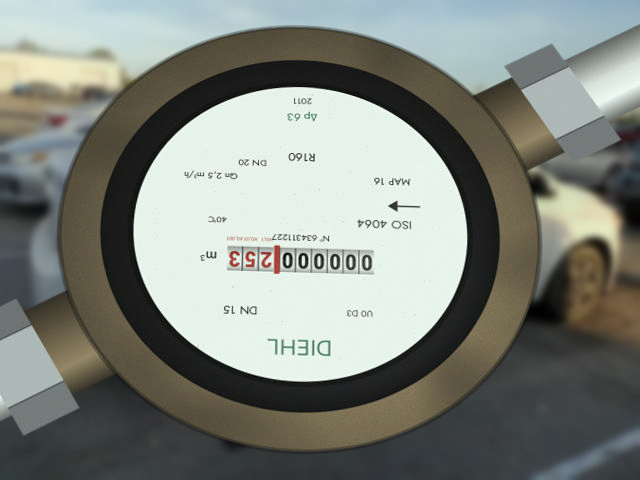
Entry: 0.253 m³
